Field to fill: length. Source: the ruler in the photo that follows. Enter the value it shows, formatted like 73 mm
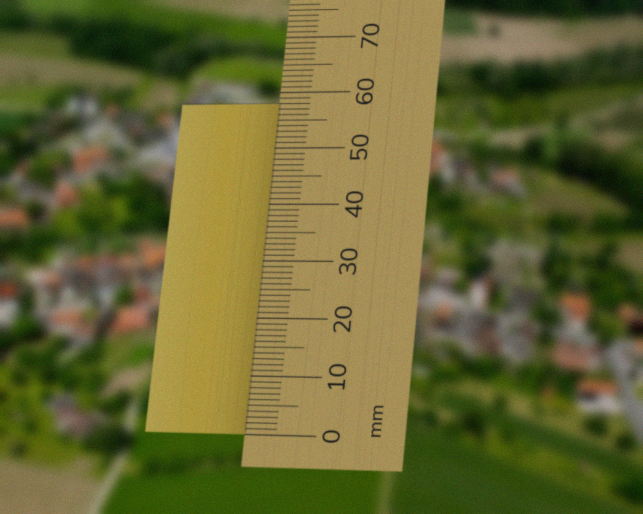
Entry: 58 mm
